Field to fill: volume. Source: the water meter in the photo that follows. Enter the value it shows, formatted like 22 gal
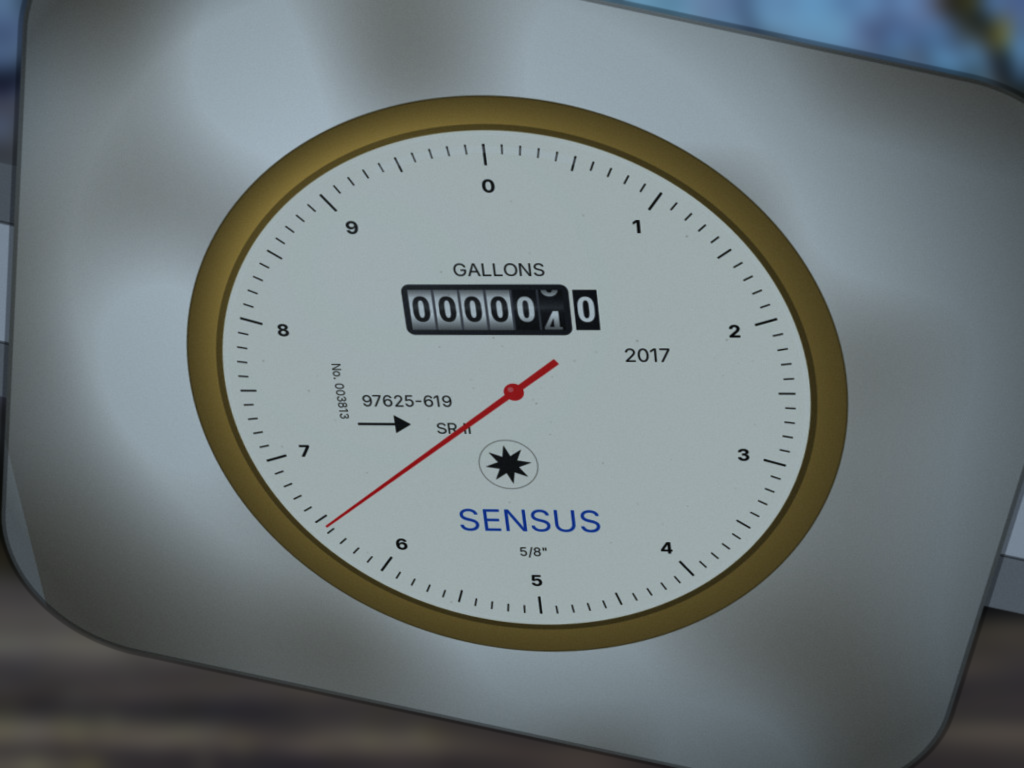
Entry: 36.4 gal
